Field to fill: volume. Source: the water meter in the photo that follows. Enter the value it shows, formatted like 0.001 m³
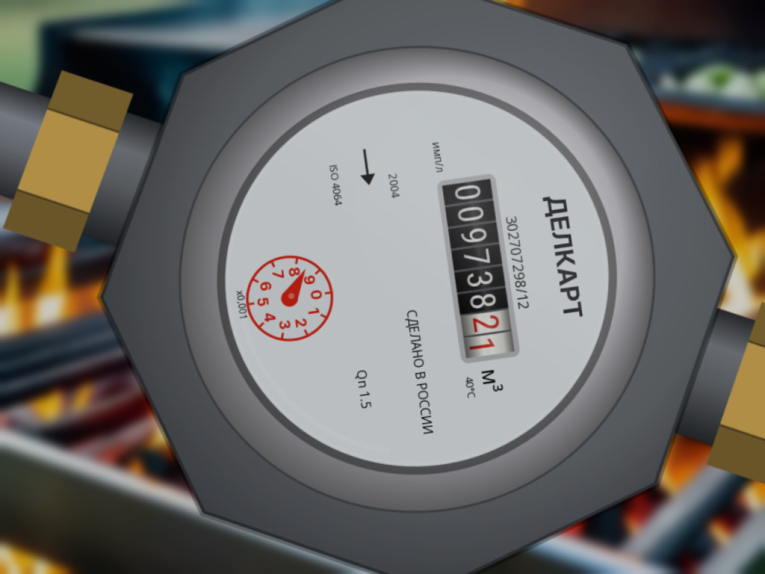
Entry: 9738.208 m³
